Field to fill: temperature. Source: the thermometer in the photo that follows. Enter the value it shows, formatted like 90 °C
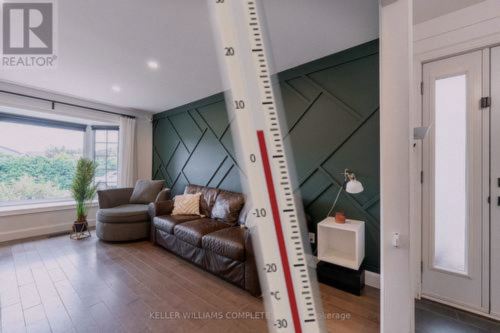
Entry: 5 °C
